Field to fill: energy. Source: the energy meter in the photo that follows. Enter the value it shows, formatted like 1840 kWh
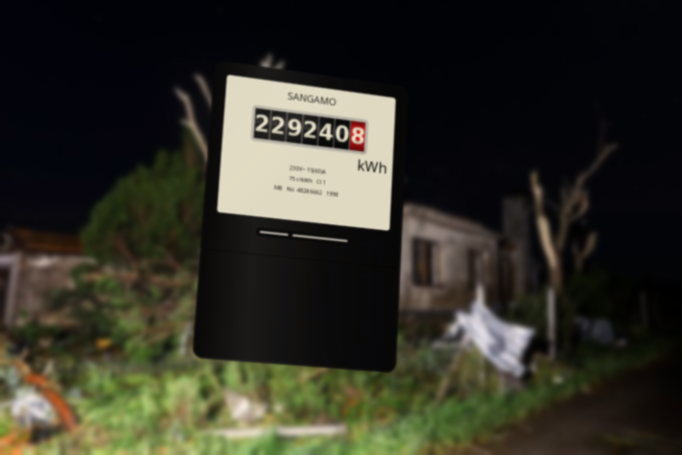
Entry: 229240.8 kWh
